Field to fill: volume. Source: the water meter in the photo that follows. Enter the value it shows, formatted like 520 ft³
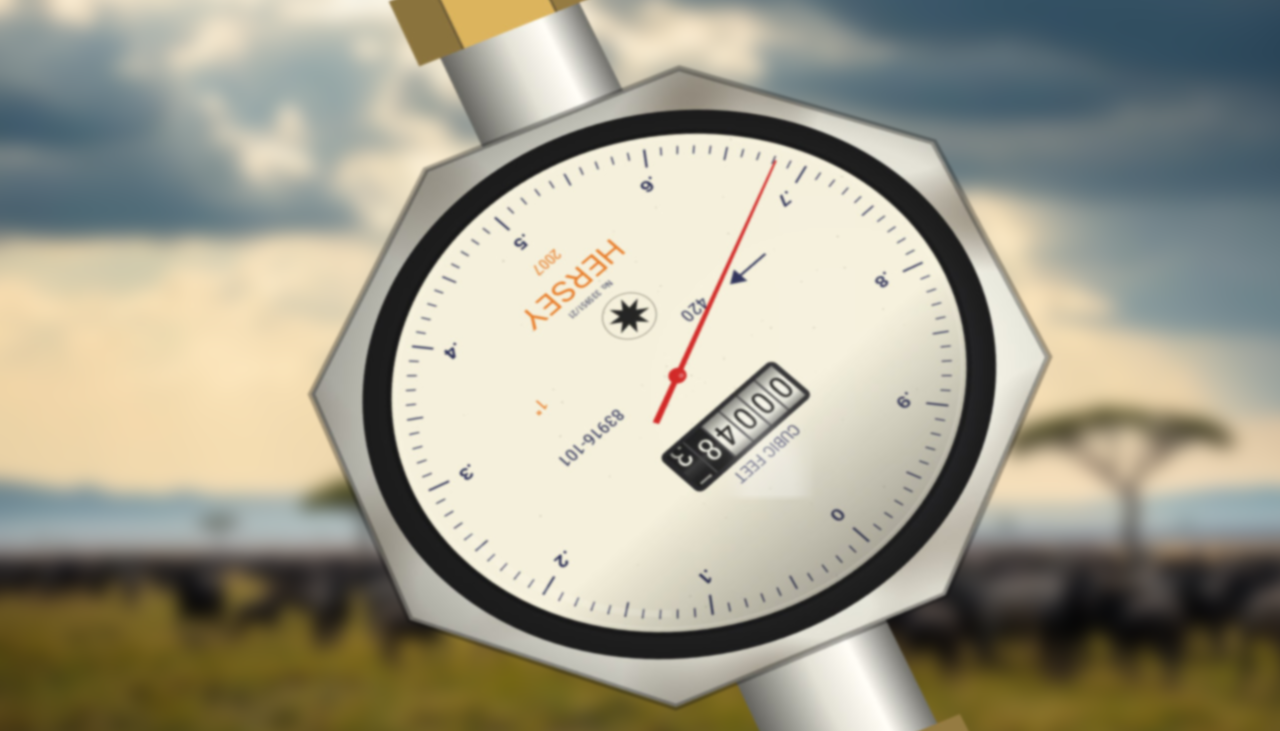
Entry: 482.68 ft³
